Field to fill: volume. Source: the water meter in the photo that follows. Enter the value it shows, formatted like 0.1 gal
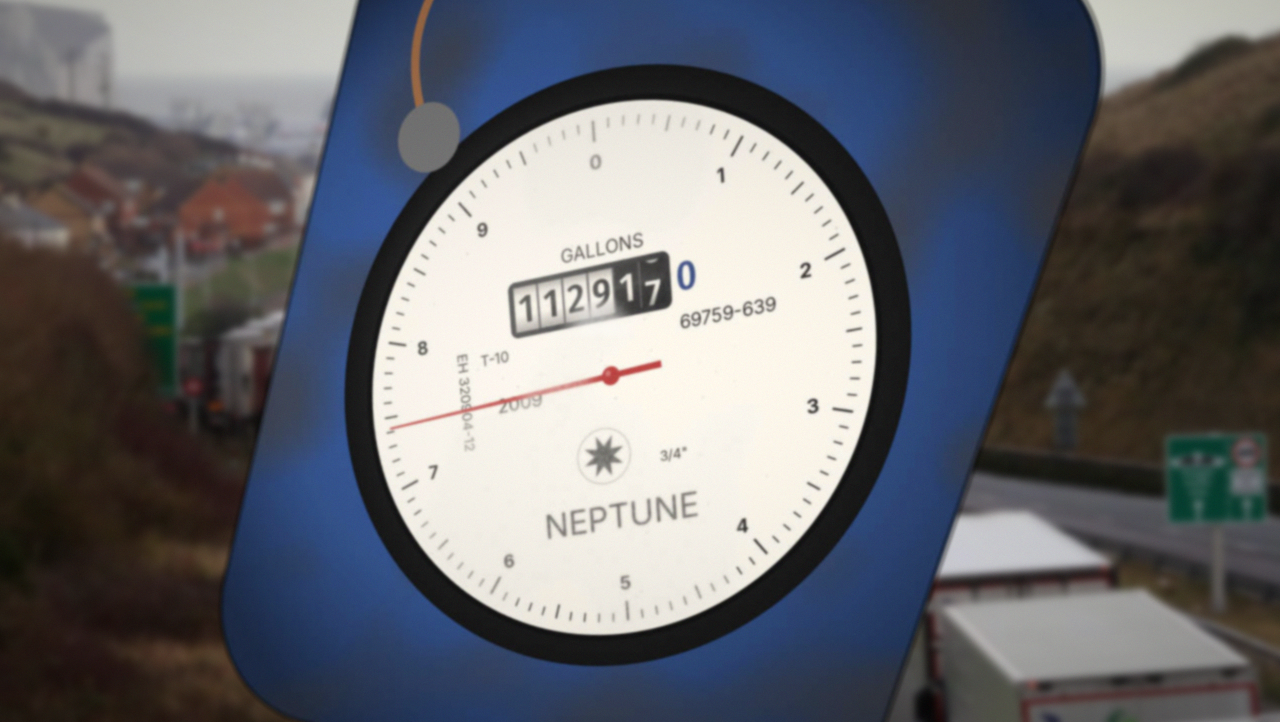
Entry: 1129167.4 gal
